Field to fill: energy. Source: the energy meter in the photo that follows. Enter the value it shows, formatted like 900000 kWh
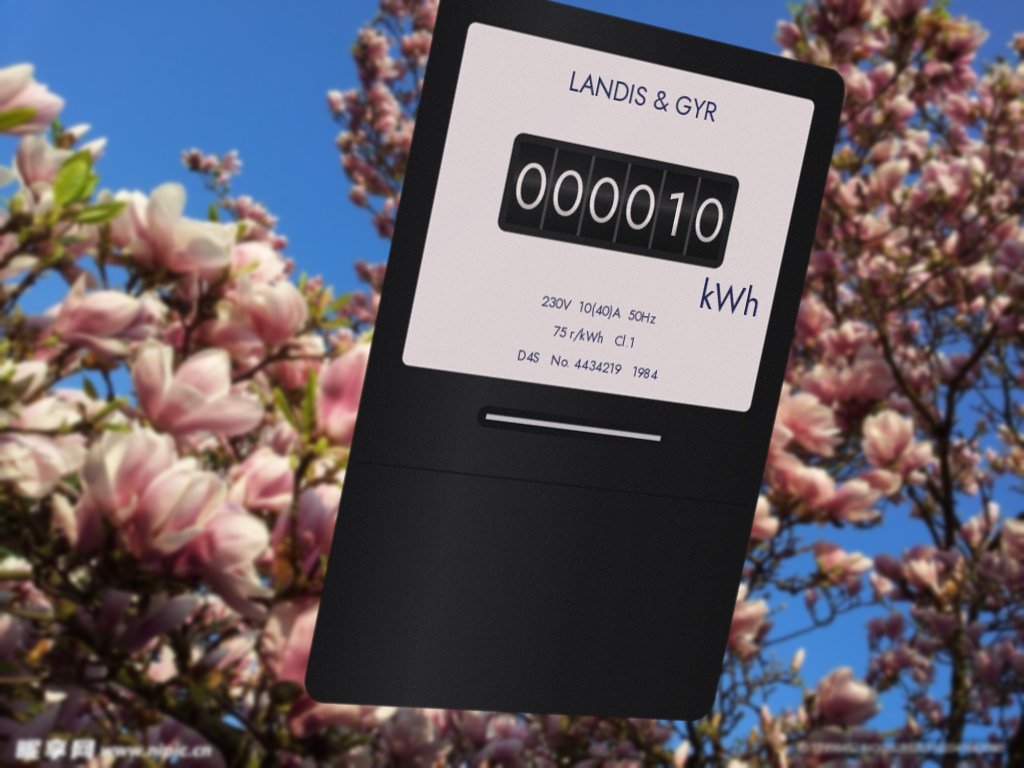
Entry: 10 kWh
